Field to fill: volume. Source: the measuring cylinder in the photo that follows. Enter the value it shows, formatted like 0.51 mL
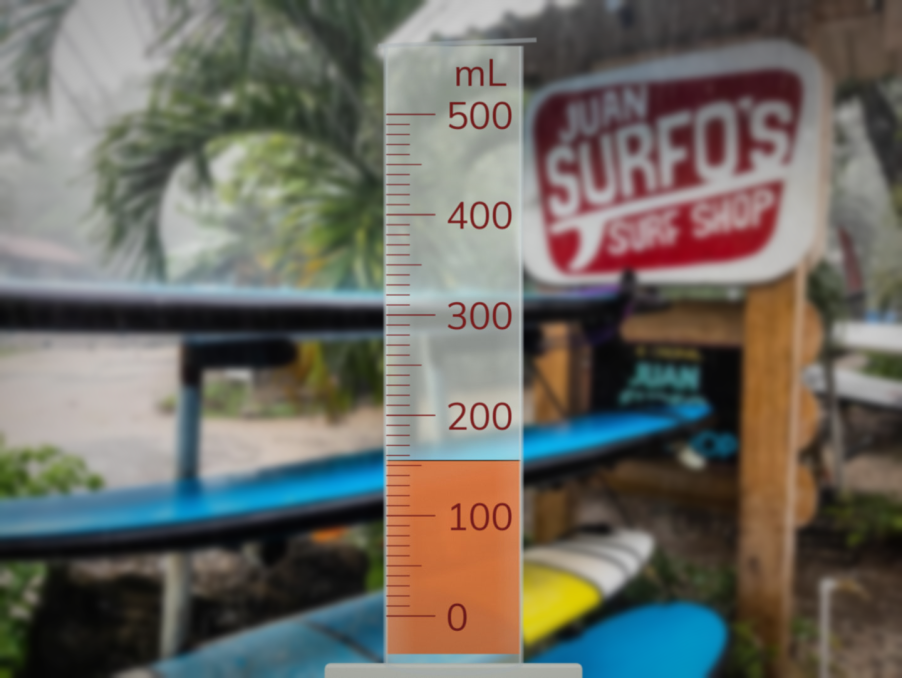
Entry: 155 mL
